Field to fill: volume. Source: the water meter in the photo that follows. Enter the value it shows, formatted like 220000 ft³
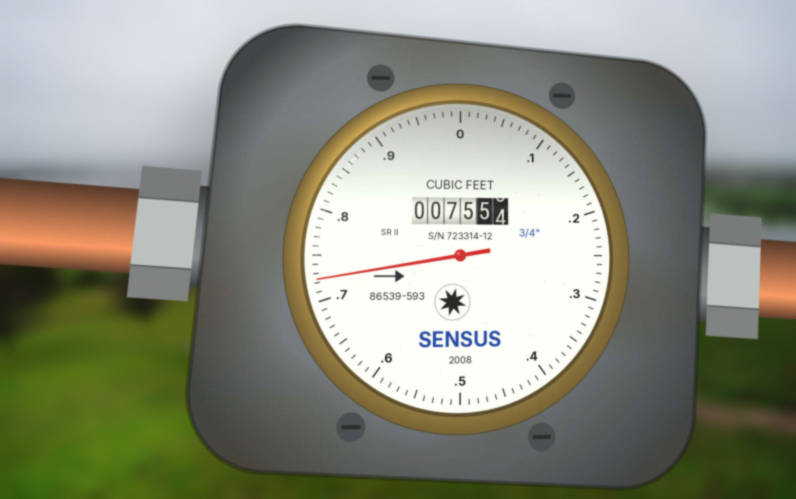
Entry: 7553.72 ft³
